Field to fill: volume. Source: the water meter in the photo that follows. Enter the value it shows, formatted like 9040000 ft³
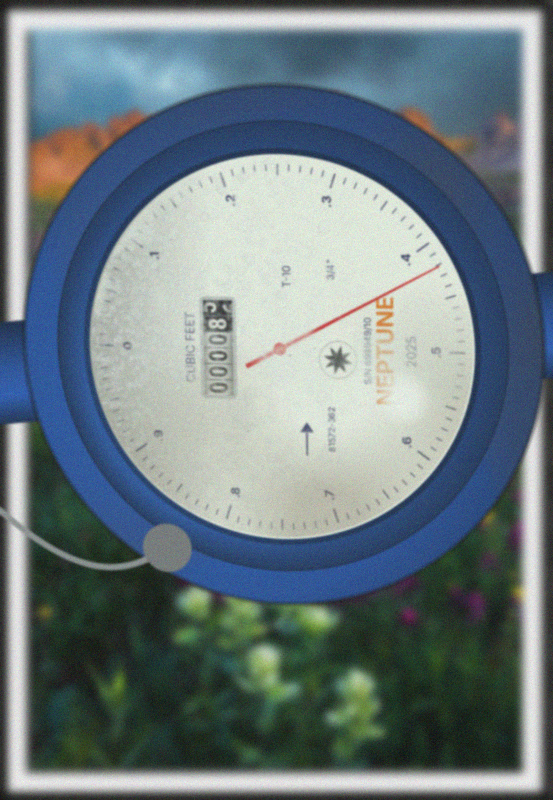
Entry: 85.42 ft³
